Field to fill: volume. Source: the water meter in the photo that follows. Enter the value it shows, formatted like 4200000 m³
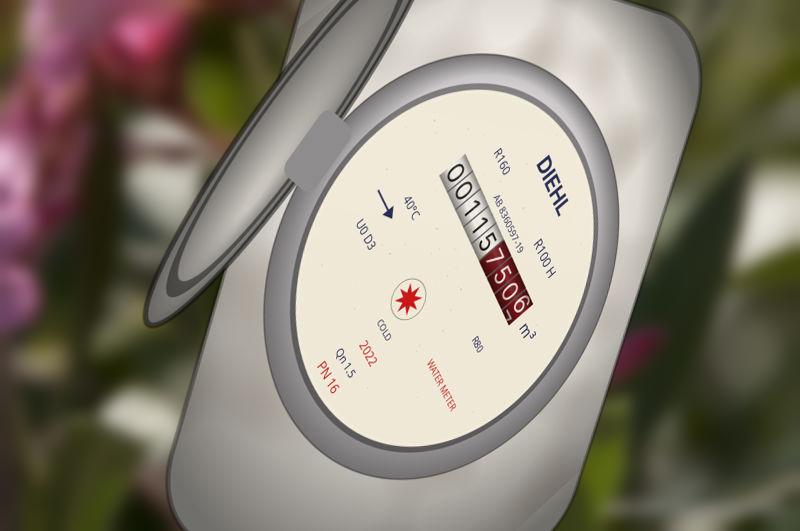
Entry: 115.7506 m³
